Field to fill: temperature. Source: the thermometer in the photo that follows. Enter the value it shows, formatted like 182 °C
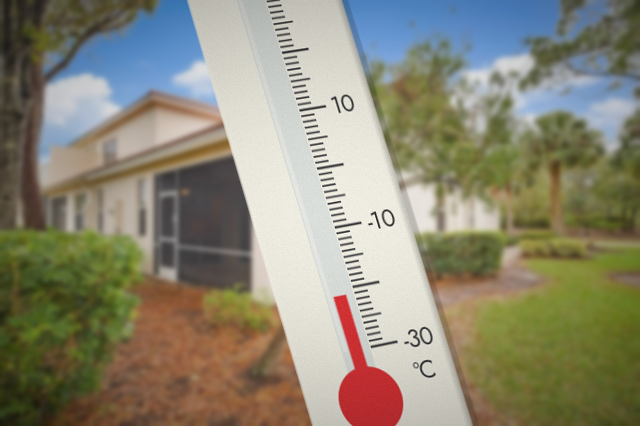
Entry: -21 °C
